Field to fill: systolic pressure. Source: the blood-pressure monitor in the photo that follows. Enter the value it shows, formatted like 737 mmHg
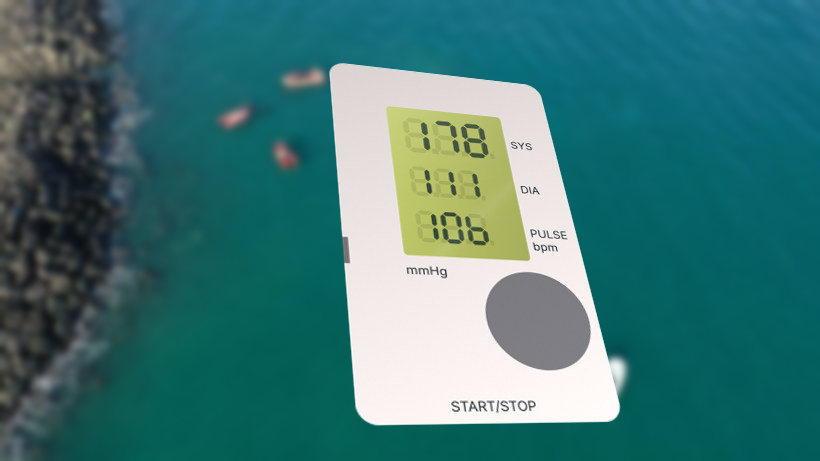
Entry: 178 mmHg
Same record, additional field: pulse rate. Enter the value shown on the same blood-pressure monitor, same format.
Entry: 106 bpm
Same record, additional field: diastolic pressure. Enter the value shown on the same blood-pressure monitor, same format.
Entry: 111 mmHg
